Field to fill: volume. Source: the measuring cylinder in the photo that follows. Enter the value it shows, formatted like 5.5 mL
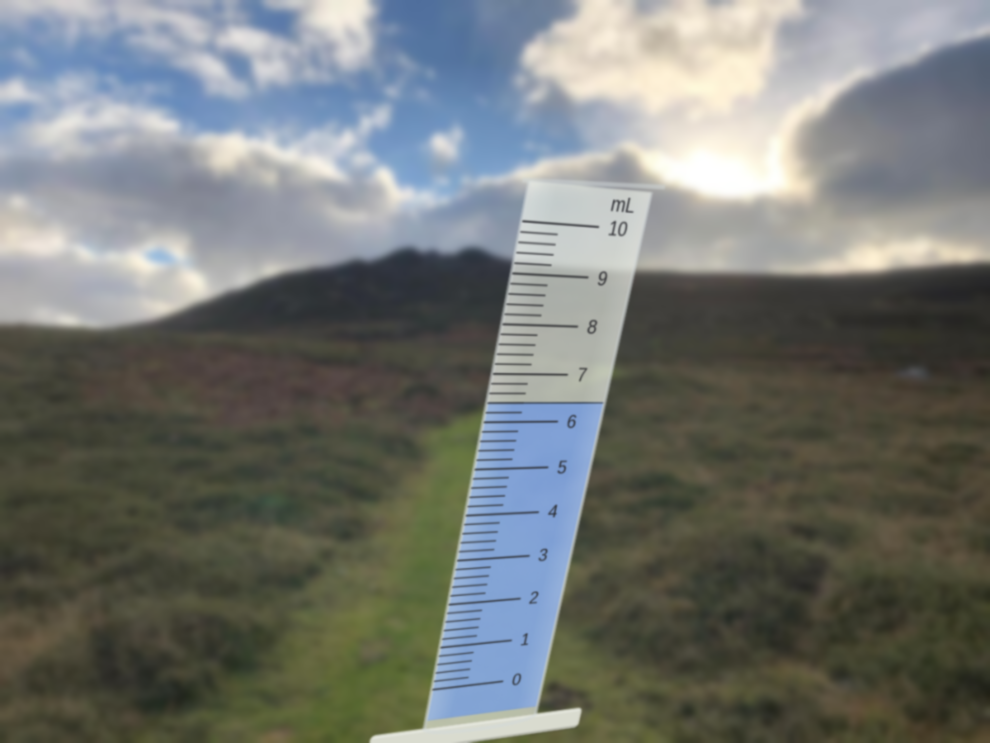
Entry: 6.4 mL
